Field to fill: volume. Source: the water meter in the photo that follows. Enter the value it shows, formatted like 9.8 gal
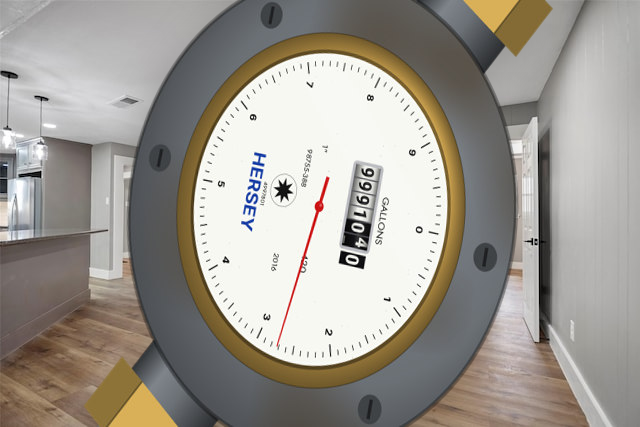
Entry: 9991042.7 gal
